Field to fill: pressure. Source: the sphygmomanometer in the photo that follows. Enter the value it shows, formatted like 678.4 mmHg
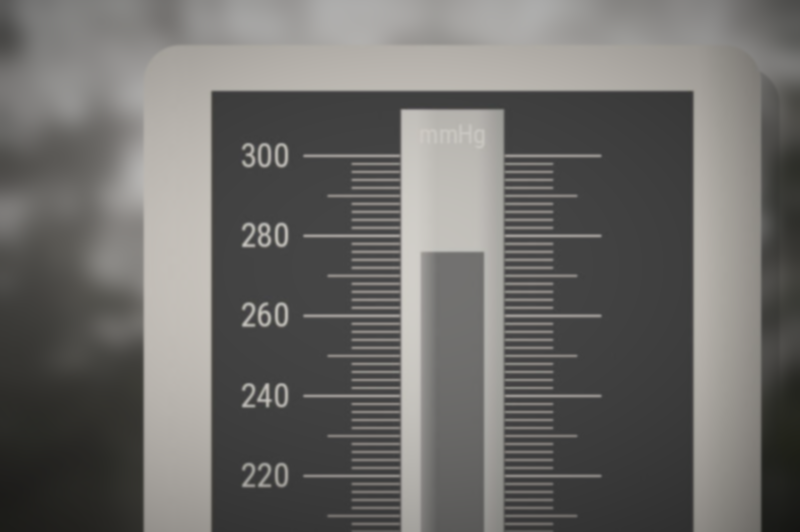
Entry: 276 mmHg
